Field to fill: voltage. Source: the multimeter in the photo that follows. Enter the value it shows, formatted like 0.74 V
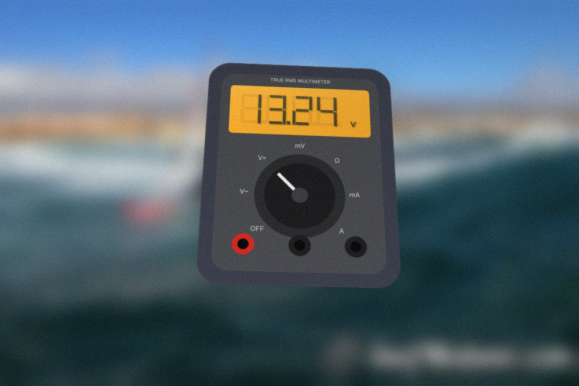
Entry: 13.24 V
